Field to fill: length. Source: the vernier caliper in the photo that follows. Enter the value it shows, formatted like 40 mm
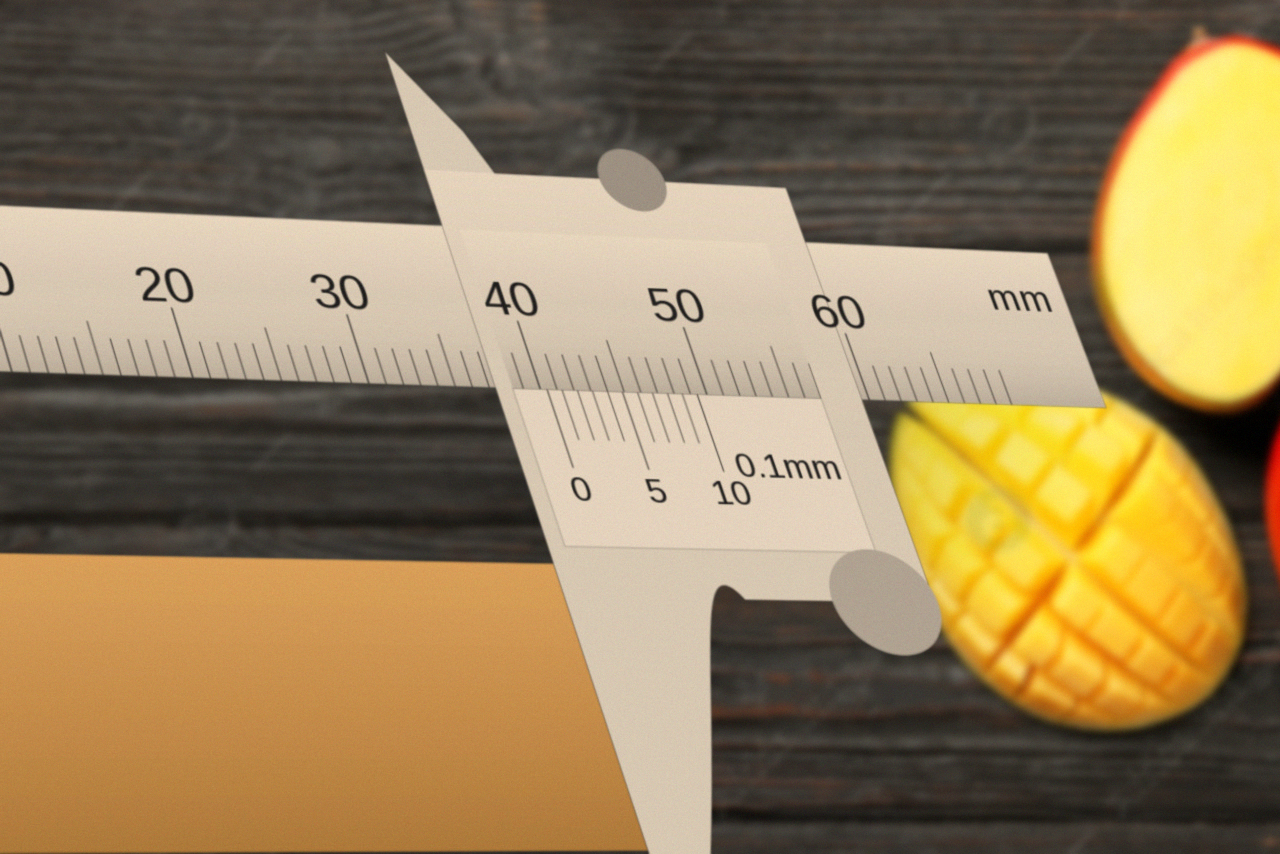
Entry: 40.4 mm
